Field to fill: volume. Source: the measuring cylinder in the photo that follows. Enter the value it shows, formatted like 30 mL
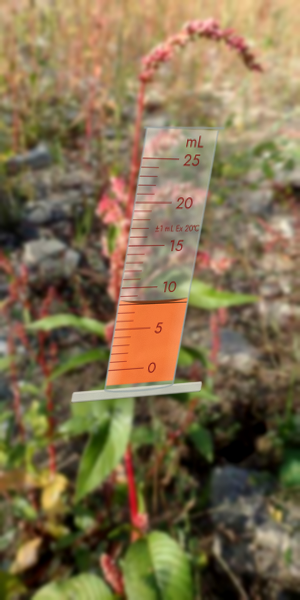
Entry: 8 mL
